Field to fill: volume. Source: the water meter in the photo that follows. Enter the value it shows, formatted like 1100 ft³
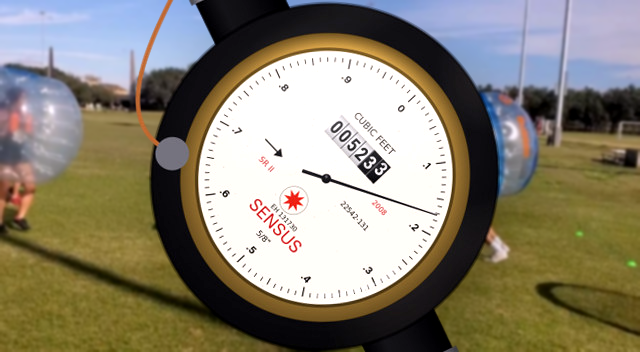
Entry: 5233.17 ft³
